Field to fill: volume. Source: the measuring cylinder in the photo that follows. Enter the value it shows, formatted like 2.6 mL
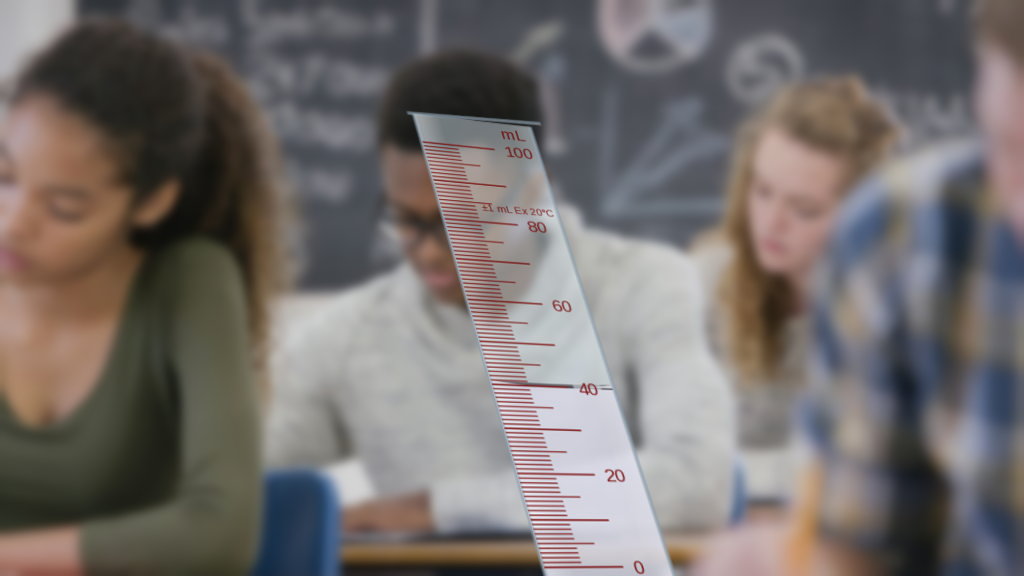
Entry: 40 mL
